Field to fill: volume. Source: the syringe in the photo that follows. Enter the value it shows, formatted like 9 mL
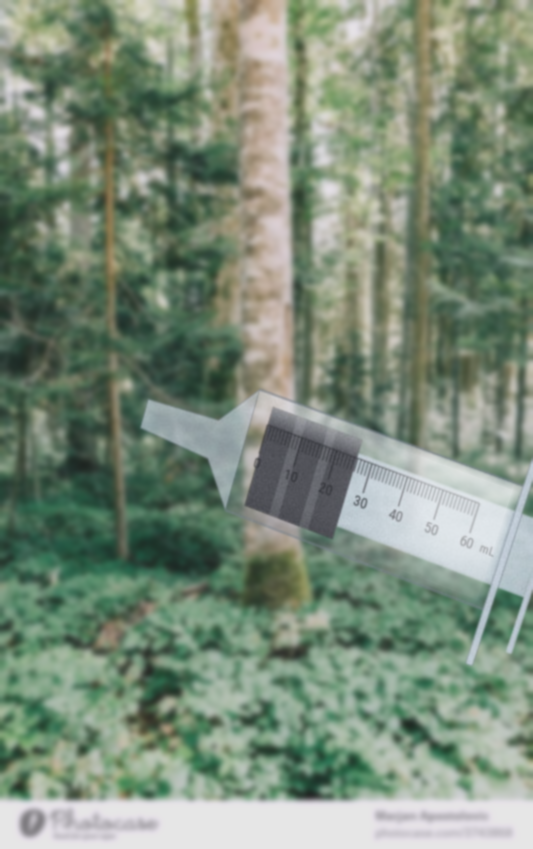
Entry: 0 mL
